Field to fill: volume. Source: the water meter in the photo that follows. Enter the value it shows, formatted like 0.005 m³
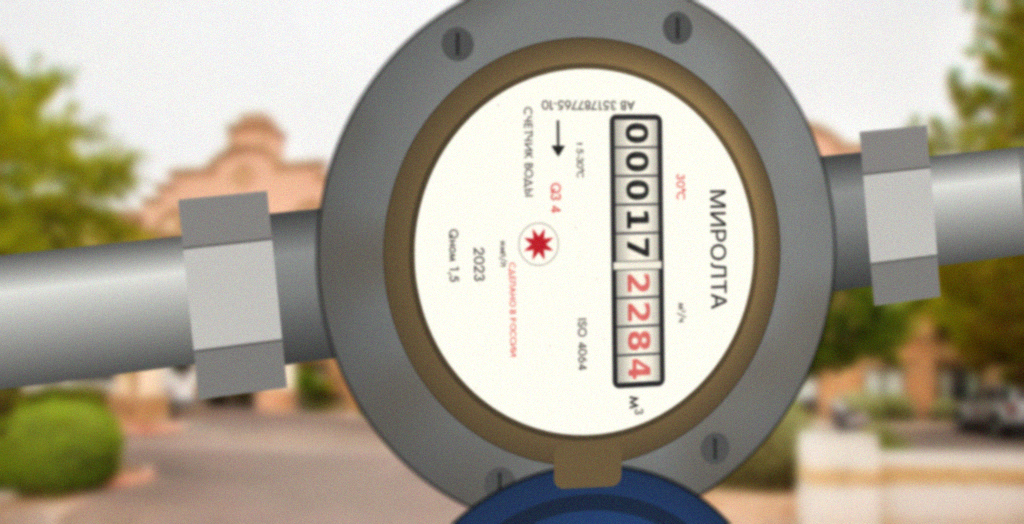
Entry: 17.2284 m³
